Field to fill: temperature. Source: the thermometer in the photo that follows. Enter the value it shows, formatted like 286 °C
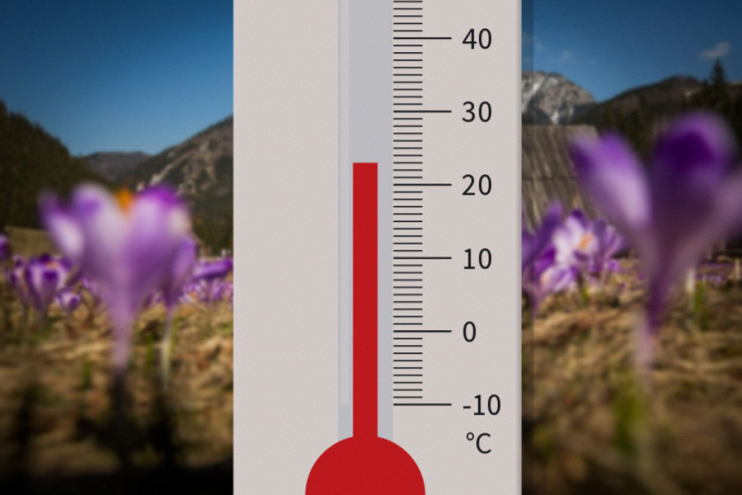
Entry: 23 °C
